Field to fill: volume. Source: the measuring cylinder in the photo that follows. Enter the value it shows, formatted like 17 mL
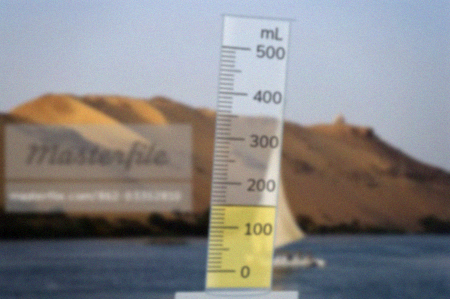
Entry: 150 mL
